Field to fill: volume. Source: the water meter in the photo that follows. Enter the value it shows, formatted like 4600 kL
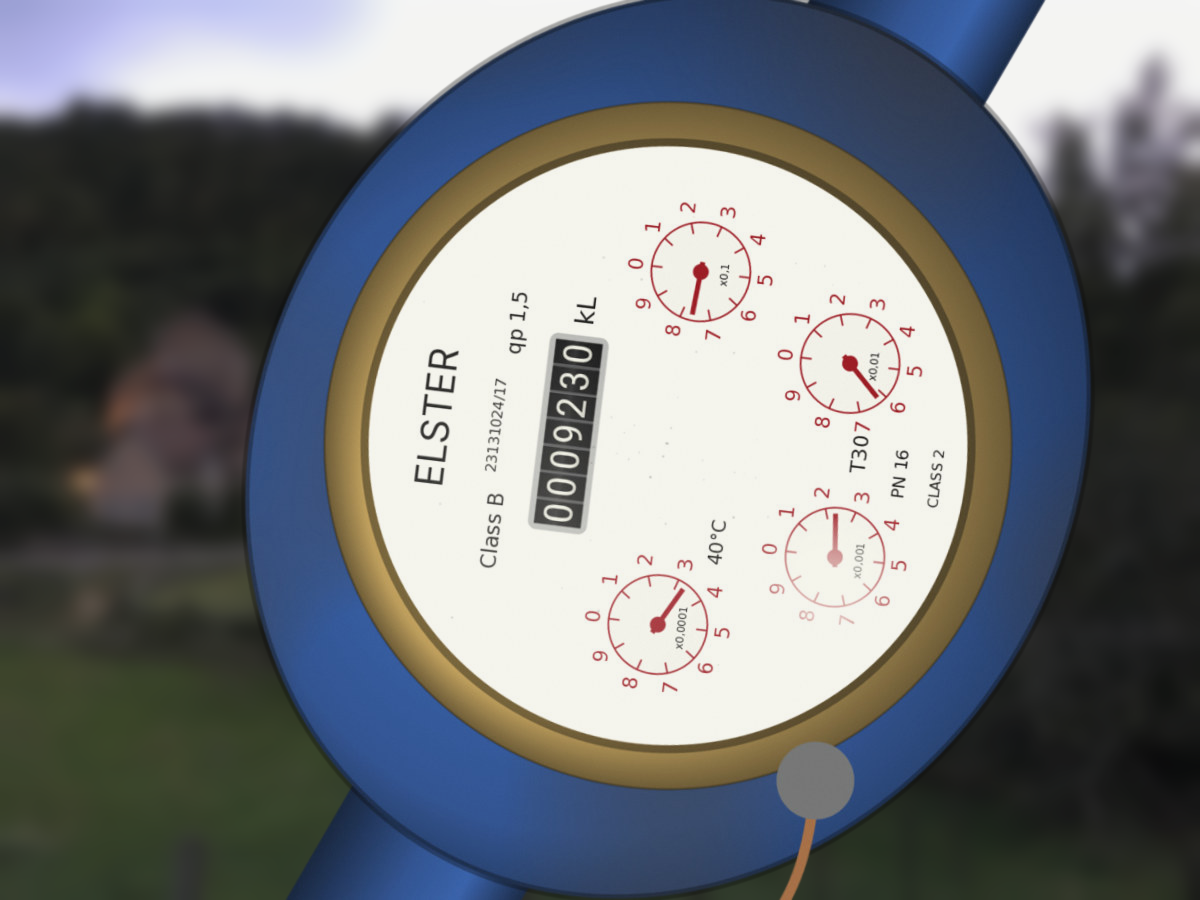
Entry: 9230.7623 kL
